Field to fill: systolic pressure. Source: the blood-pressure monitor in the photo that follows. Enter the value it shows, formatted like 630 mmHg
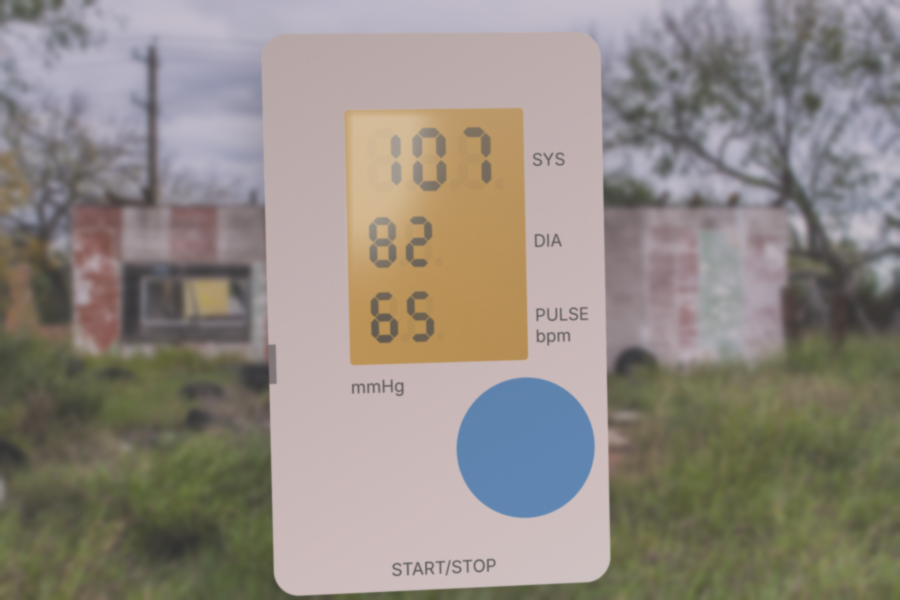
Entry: 107 mmHg
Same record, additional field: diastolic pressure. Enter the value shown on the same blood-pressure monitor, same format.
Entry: 82 mmHg
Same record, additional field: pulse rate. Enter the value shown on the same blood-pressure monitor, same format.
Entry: 65 bpm
